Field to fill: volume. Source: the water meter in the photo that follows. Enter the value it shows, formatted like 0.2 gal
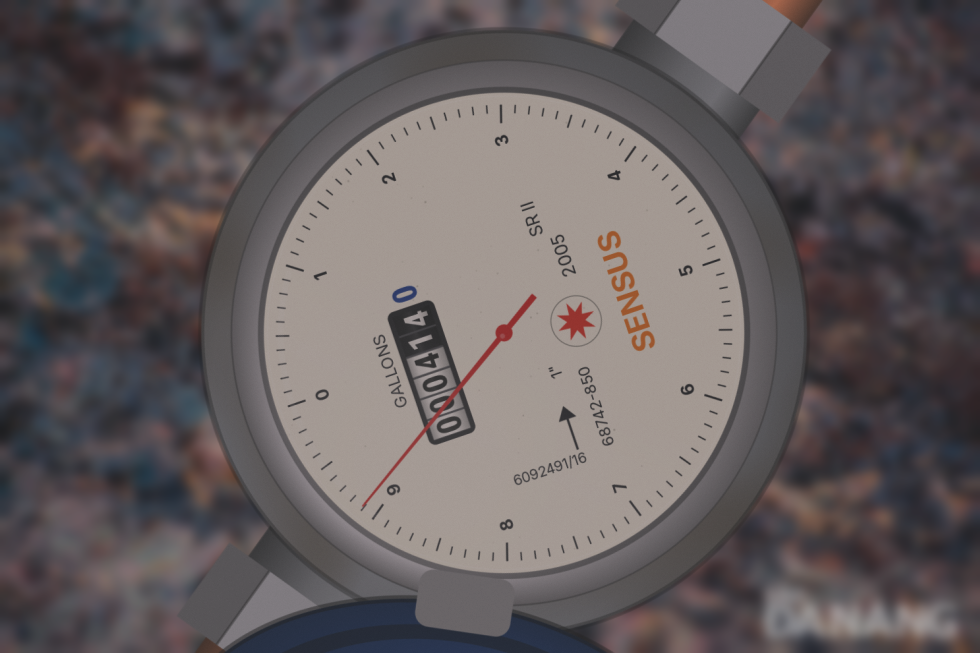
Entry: 4139.1 gal
